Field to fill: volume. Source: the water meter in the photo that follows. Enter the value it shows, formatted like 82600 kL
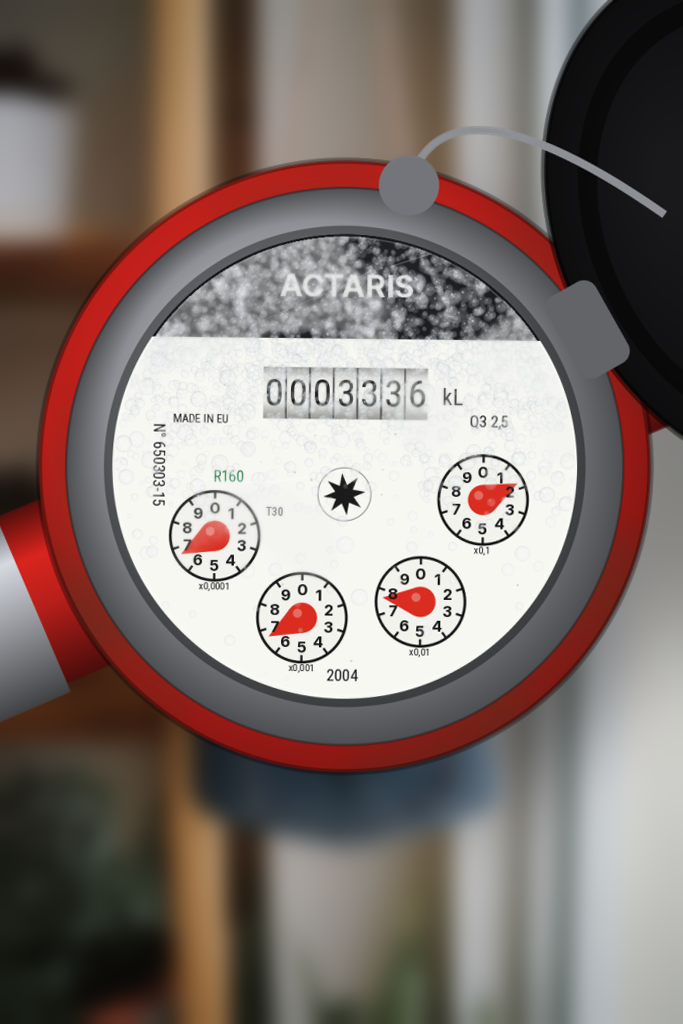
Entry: 3336.1766 kL
